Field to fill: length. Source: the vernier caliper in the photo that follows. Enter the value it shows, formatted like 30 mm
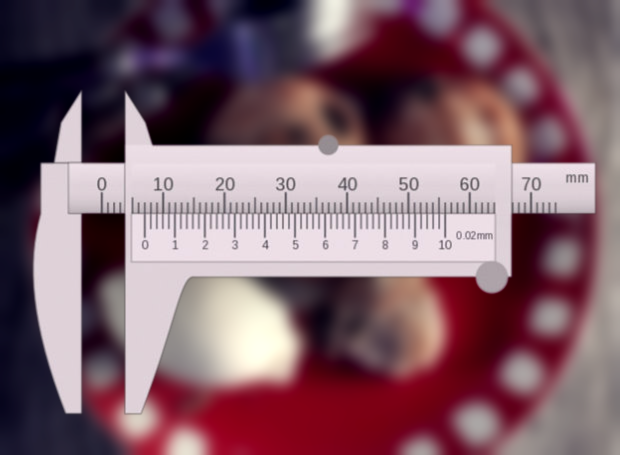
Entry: 7.0 mm
